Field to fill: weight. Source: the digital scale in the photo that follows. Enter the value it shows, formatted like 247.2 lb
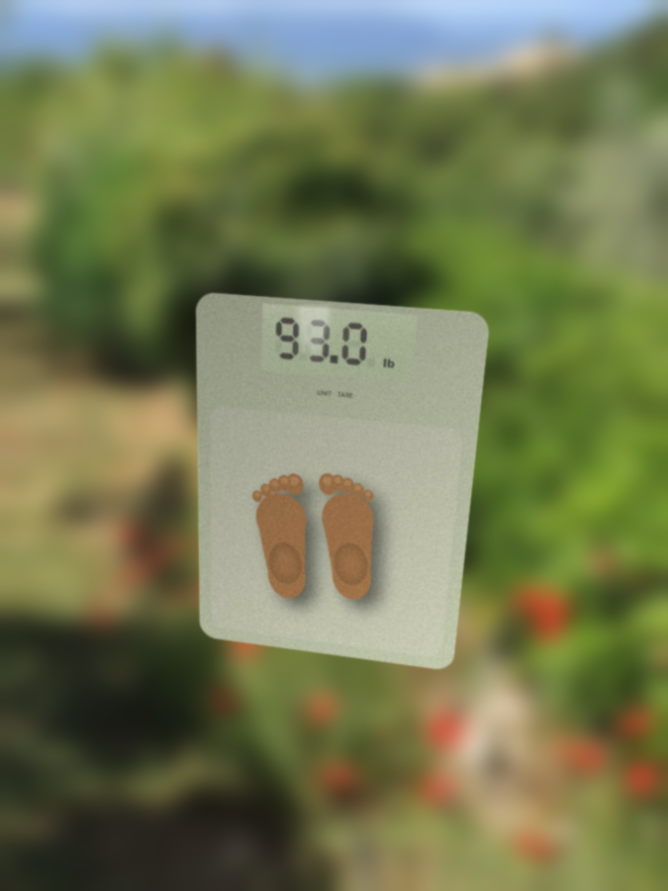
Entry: 93.0 lb
